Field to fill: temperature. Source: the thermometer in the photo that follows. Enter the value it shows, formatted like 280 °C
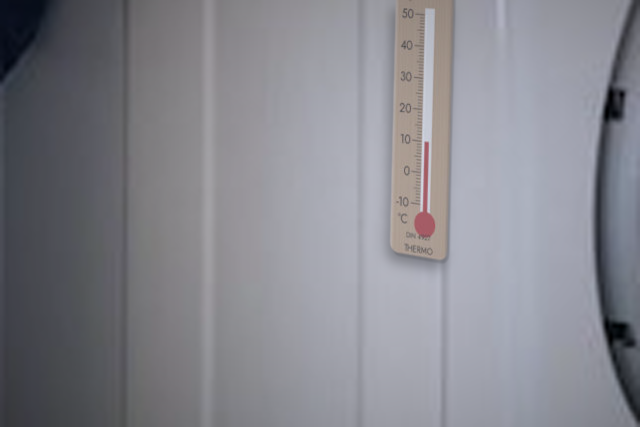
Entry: 10 °C
